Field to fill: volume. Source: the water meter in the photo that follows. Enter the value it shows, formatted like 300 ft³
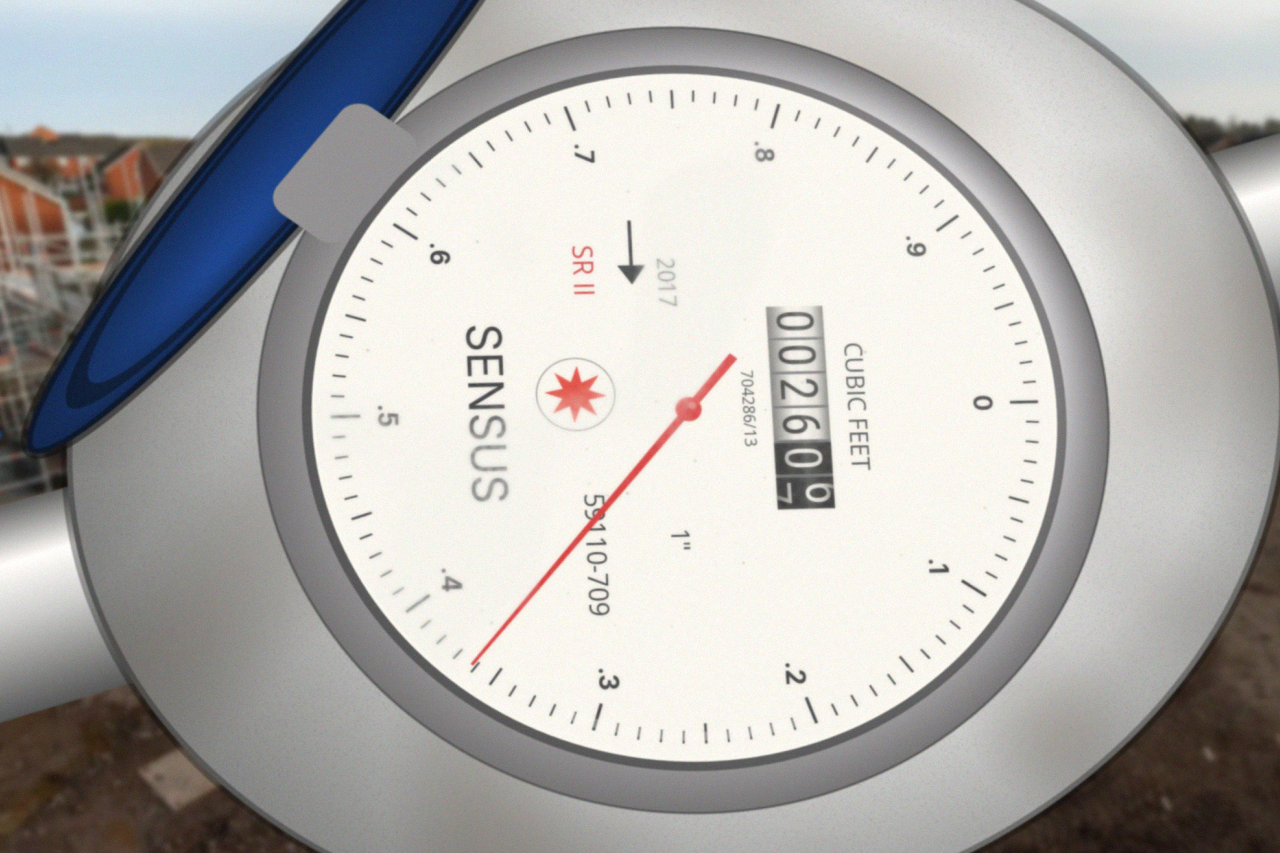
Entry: 2606.36 ft³
